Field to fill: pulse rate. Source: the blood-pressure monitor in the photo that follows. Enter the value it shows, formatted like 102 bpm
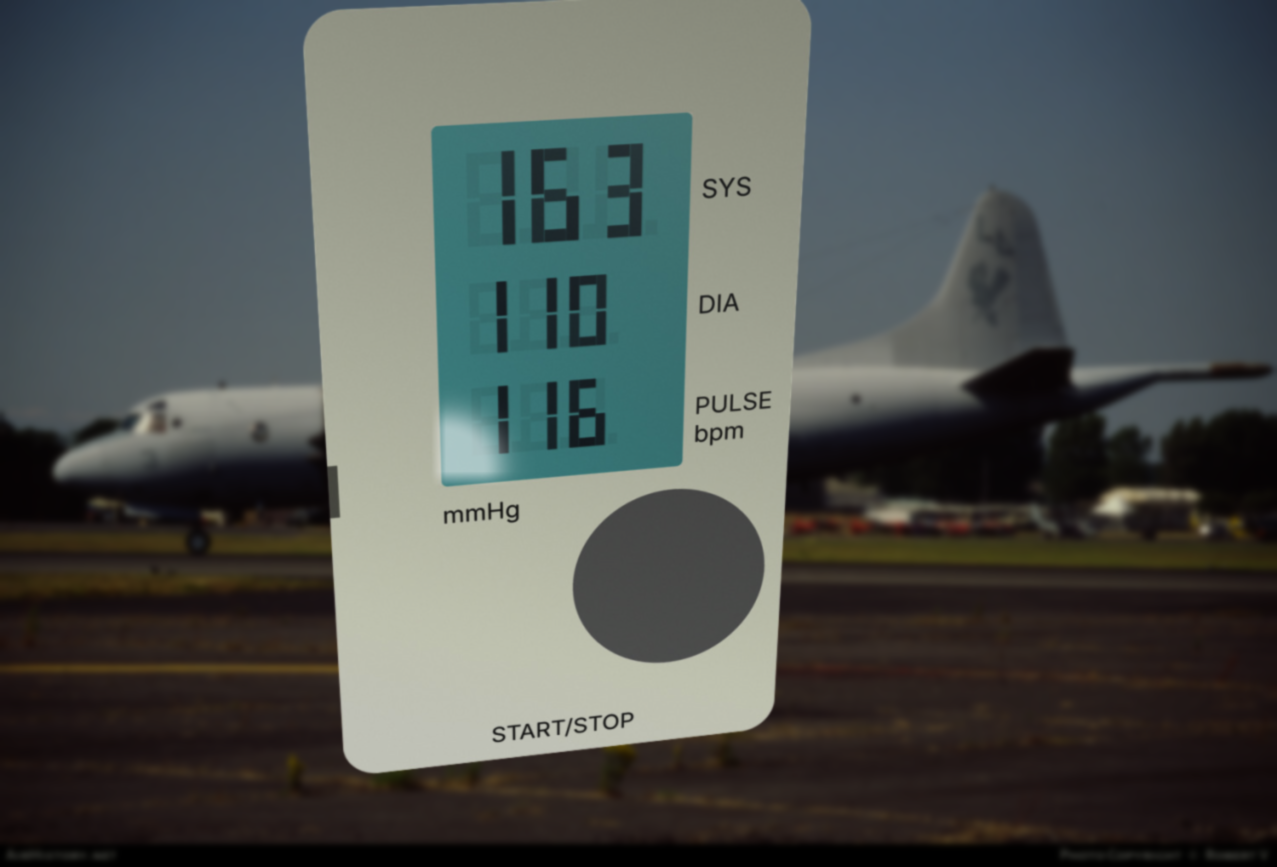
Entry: 116 bpm
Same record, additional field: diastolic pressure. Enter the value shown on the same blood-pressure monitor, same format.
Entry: 110 mmHg
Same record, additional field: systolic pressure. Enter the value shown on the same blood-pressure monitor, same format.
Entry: 163 mmHg
